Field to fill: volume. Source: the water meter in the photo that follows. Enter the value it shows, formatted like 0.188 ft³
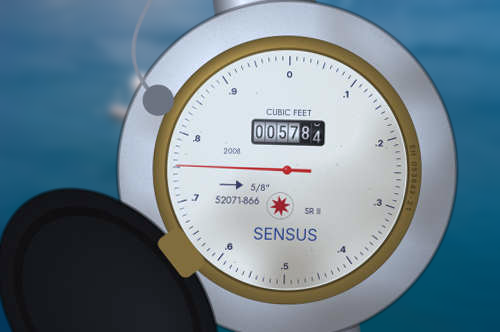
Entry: 5783.75 ft³
